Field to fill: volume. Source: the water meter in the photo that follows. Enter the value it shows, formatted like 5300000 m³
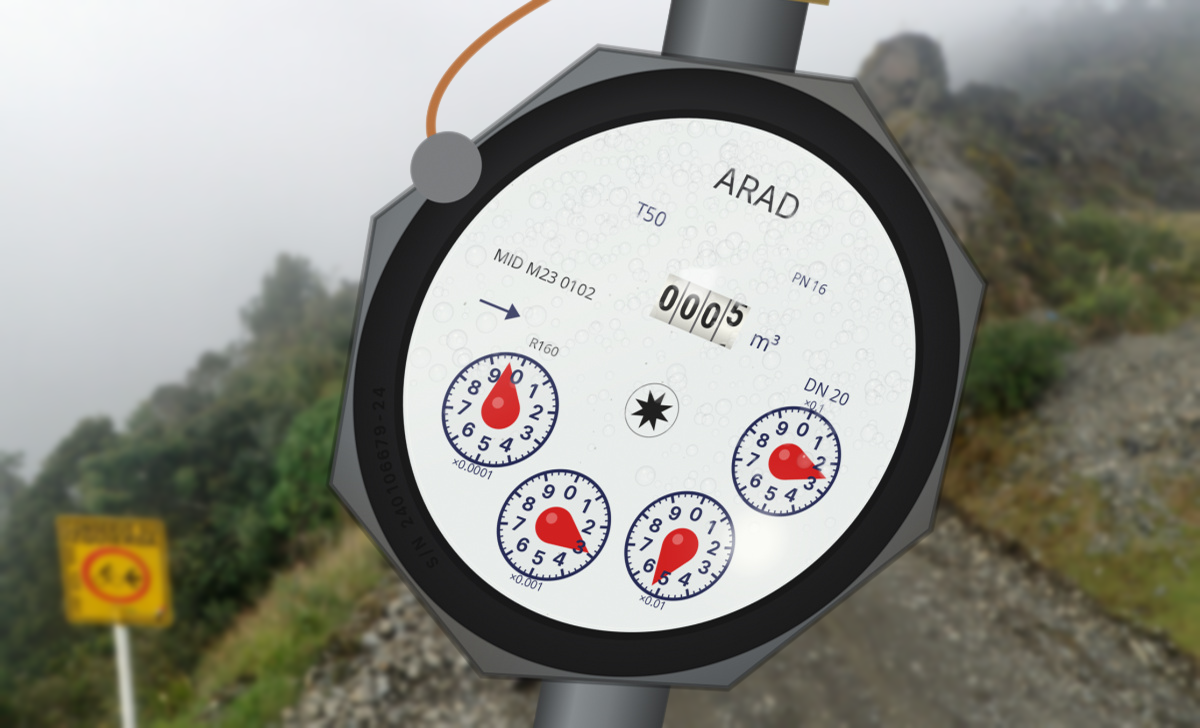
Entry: 5.2529 m³
